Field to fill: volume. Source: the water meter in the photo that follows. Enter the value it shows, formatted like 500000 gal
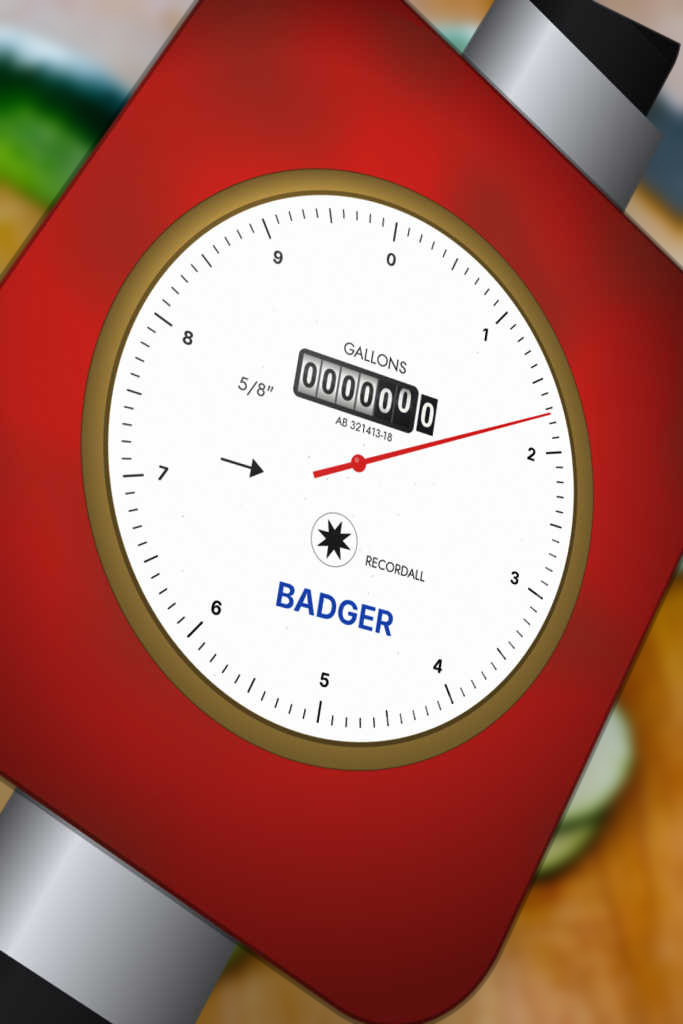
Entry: 1.7 gal
